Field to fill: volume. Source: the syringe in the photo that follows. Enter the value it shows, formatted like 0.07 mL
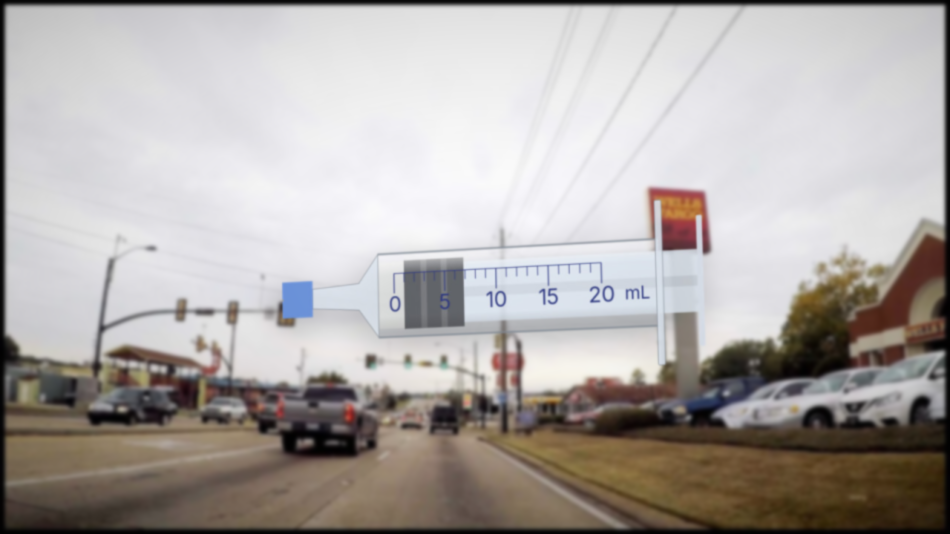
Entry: 1 mL
